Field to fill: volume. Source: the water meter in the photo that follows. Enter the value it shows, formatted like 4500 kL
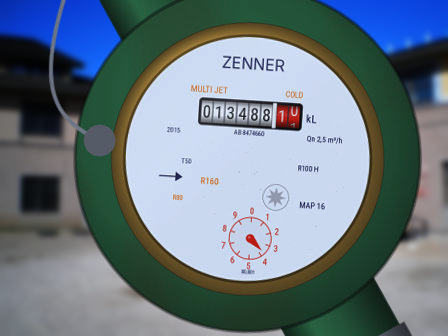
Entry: 13488.103 kL
